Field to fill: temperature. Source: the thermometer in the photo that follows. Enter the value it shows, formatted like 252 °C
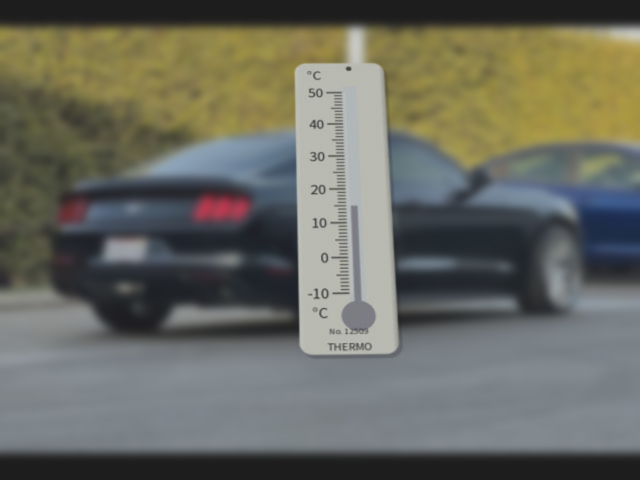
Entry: 15 °C
